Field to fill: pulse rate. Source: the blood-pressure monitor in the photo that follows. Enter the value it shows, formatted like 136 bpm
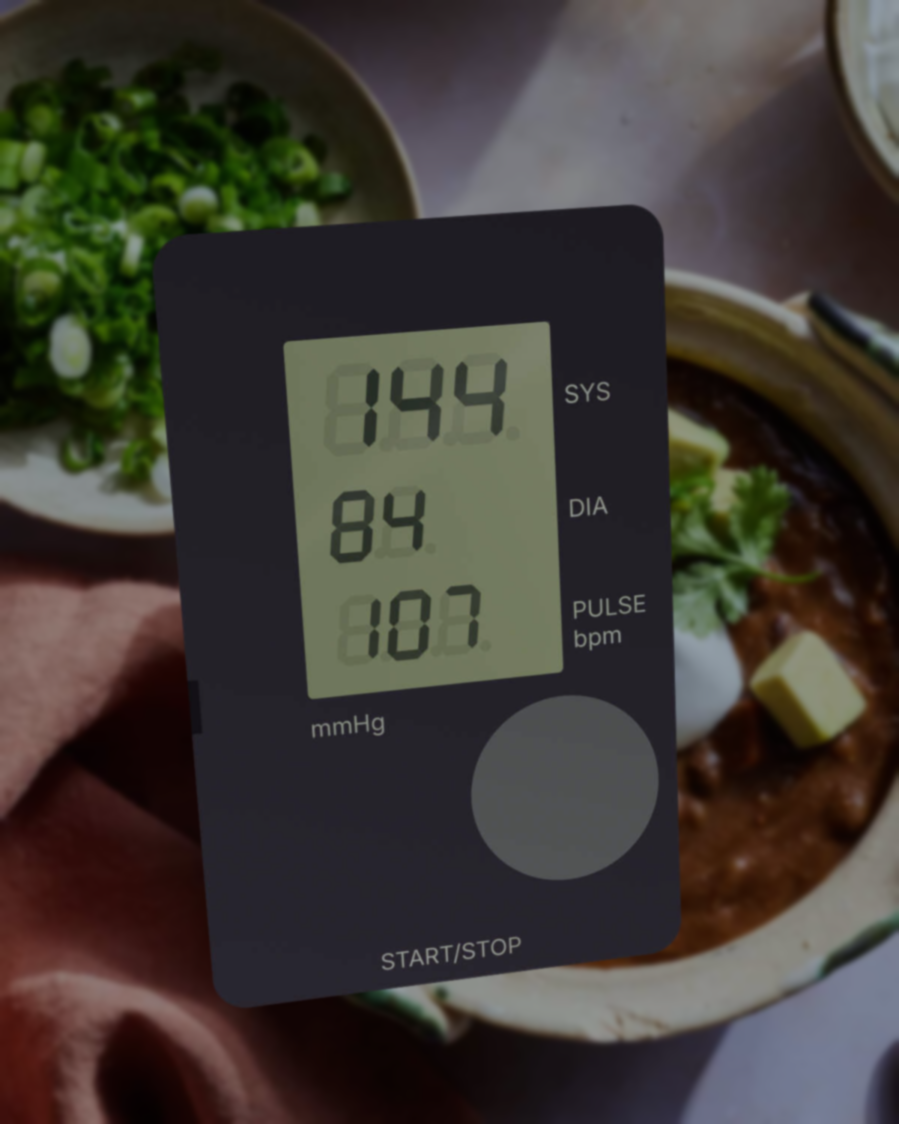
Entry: 107 bpm
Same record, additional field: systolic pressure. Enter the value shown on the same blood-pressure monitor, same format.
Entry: 144 mmHg
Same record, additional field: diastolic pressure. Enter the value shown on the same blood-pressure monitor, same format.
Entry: 84 mmHg
